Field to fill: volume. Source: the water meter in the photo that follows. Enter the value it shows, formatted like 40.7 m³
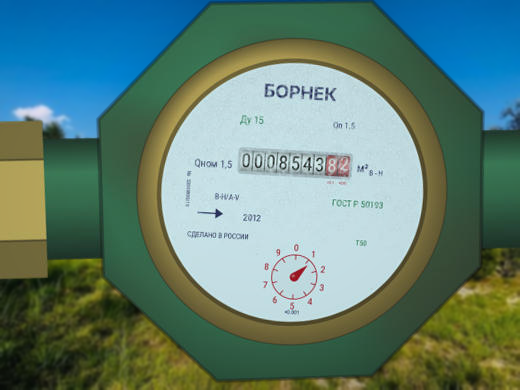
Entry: 8543.821 m³
